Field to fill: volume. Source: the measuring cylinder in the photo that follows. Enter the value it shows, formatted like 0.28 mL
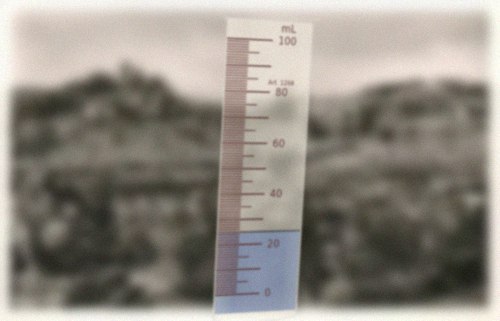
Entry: 25 mL
